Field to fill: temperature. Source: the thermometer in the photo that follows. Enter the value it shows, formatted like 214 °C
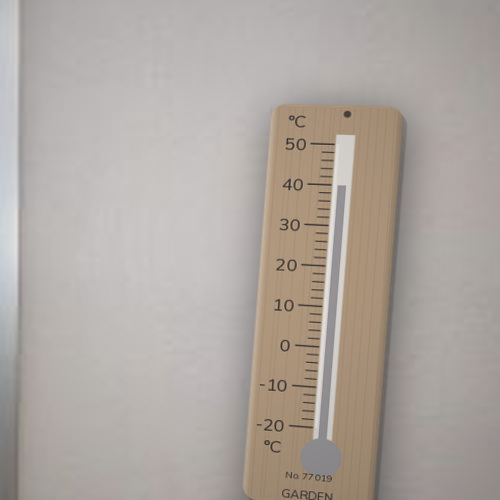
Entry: 40 °C
